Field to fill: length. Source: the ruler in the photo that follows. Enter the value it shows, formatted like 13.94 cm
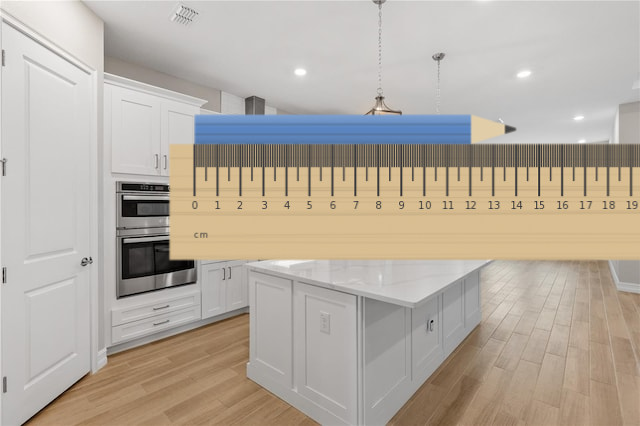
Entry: 14 cm
